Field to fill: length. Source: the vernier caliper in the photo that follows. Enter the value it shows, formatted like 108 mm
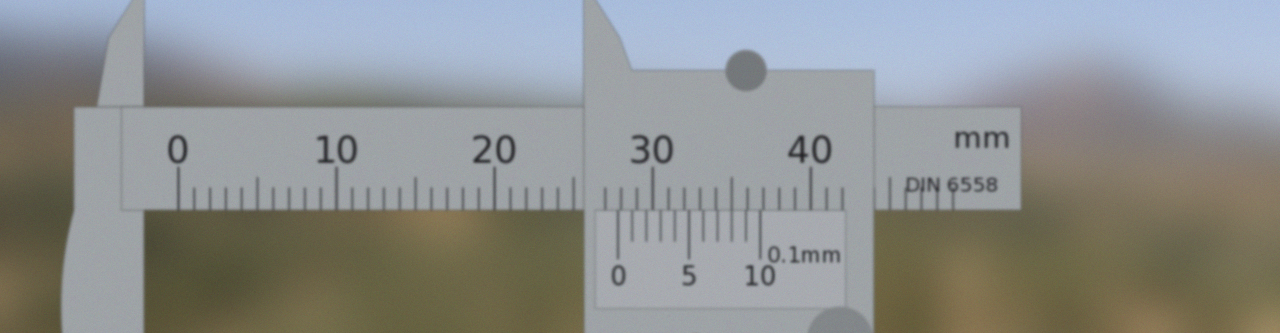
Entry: 27.8 mm
